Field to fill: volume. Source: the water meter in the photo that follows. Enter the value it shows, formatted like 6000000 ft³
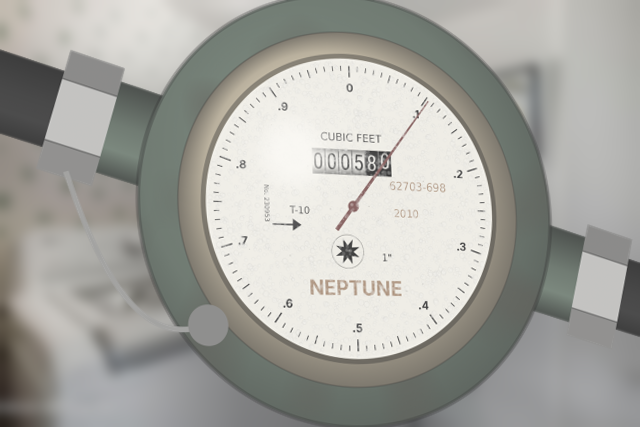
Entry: 580.10 ft³
